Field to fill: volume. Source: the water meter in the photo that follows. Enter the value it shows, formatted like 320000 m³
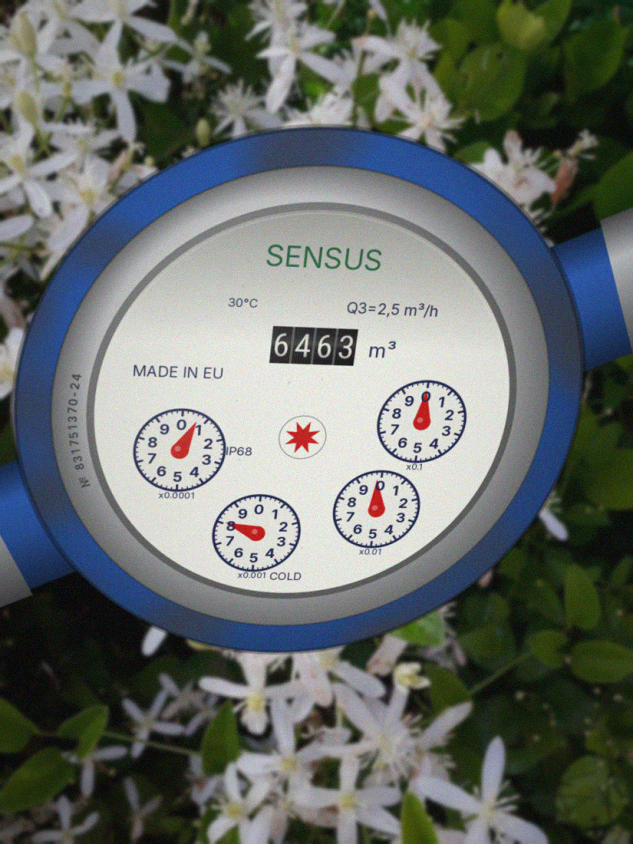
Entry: 6462.9980 m³
